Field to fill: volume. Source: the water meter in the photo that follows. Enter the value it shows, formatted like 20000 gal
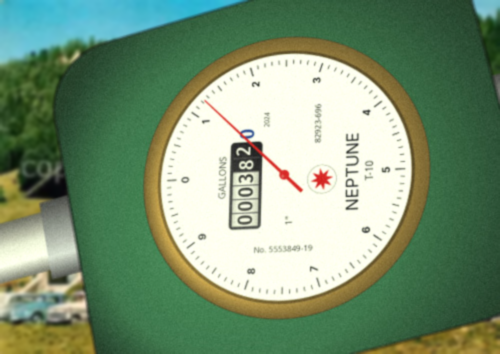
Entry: 3821.2 gal
